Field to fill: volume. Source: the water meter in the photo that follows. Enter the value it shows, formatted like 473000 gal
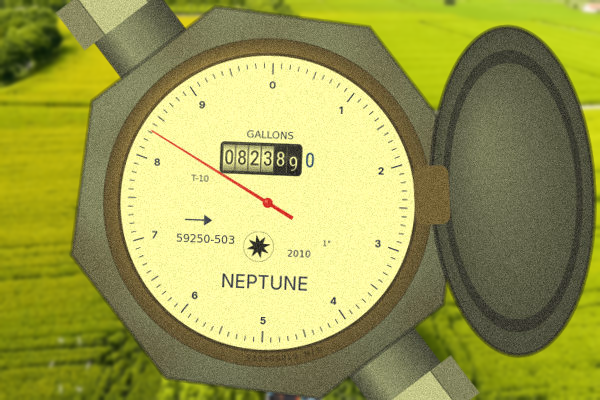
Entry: 823888.3 gal
